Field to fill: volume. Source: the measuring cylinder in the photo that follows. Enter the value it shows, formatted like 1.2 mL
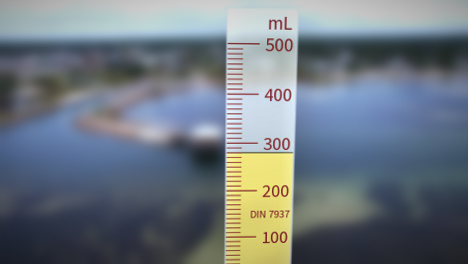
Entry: 280 mL
